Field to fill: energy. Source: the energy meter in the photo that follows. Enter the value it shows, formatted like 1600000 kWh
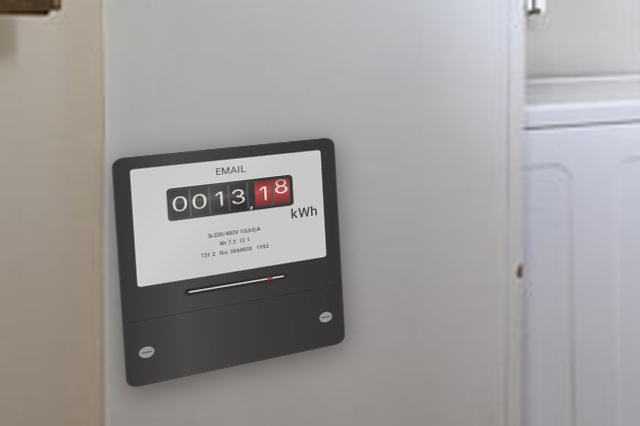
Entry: 13.18 kWh
